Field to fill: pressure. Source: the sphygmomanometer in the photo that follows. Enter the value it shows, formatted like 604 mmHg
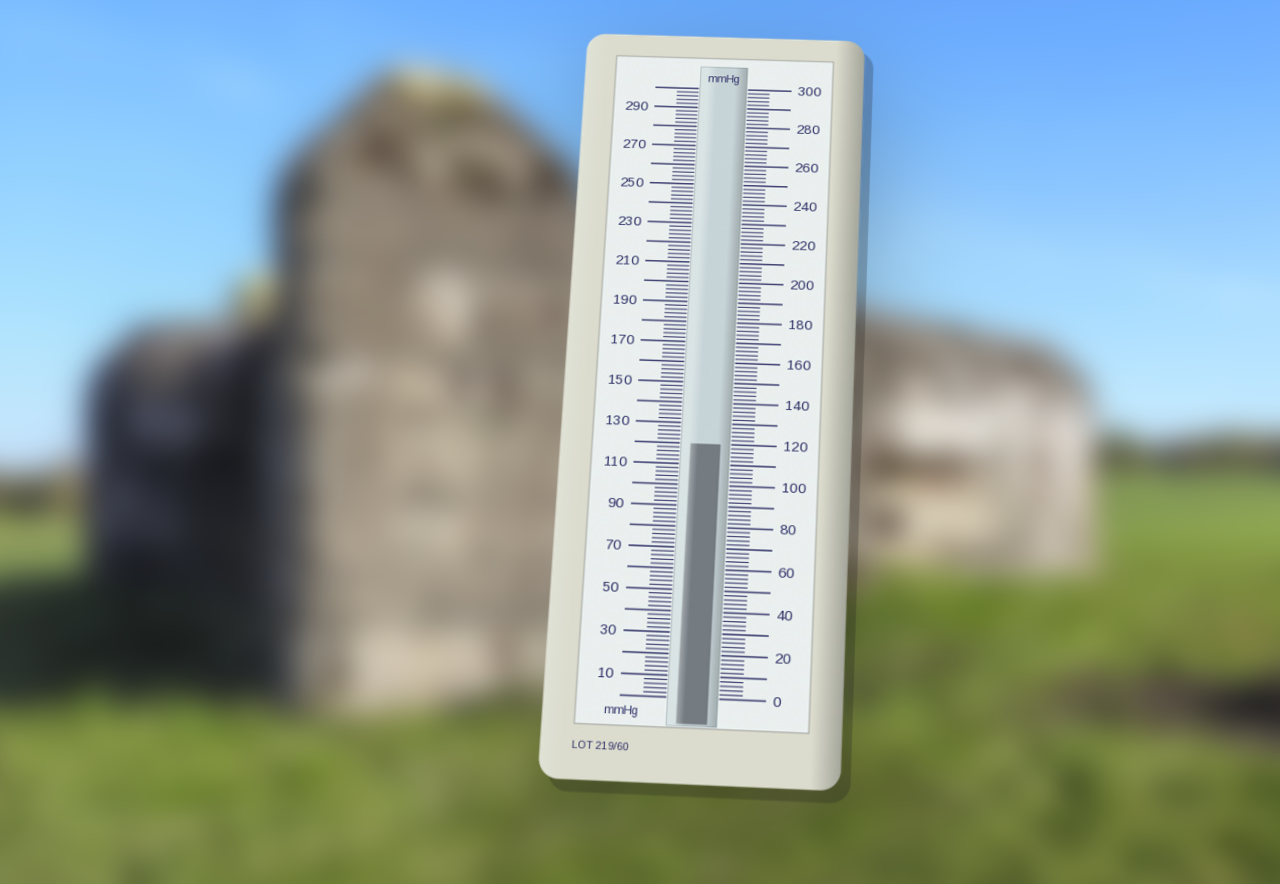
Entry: 120 mmHg
